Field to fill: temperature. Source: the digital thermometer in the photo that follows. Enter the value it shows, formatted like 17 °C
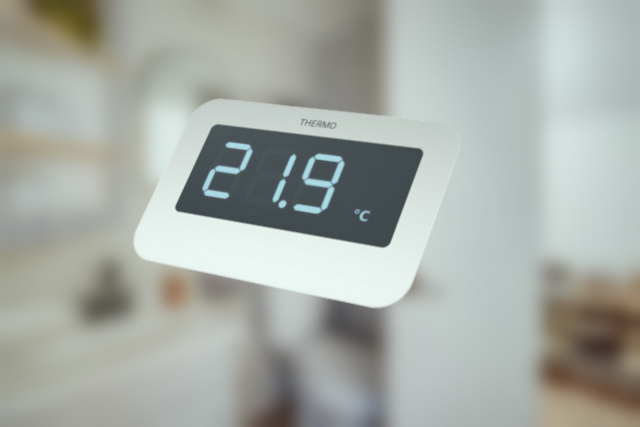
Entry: 21.9 °C
